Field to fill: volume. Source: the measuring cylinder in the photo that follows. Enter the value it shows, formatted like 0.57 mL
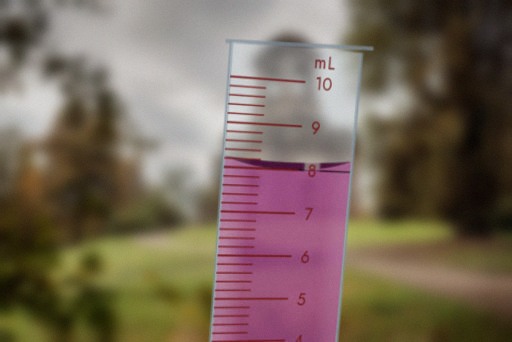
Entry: 8 mL
